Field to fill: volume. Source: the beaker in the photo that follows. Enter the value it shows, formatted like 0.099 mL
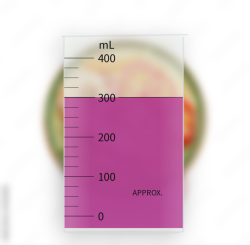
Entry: 300 mL
